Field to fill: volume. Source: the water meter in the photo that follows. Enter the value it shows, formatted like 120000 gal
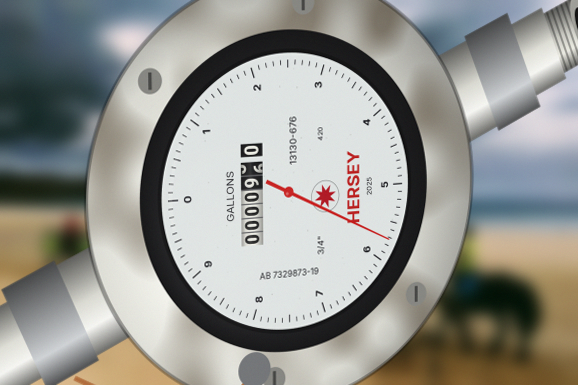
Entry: 955.7 gal
